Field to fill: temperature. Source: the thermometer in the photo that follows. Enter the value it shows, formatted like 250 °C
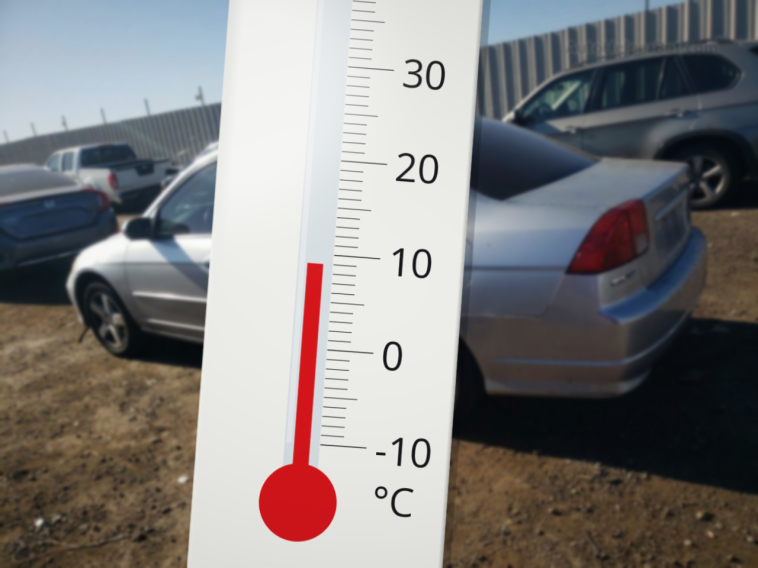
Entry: 9 °C
